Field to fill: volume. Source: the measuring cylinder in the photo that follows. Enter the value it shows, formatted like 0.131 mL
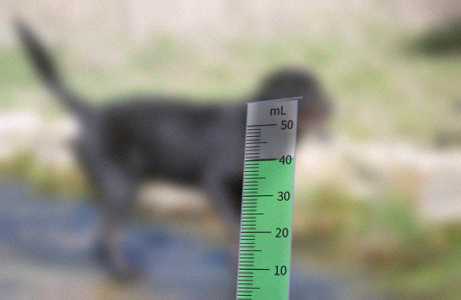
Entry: 40 mL
